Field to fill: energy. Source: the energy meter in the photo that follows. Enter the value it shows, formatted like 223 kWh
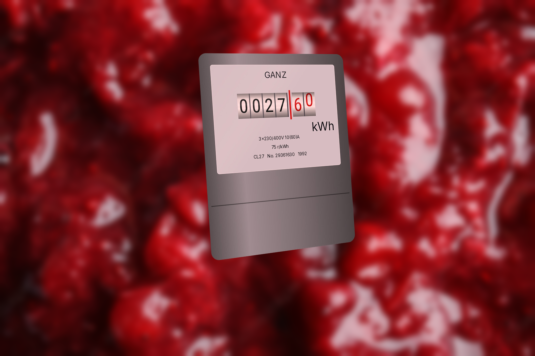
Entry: 27.60 kWh
